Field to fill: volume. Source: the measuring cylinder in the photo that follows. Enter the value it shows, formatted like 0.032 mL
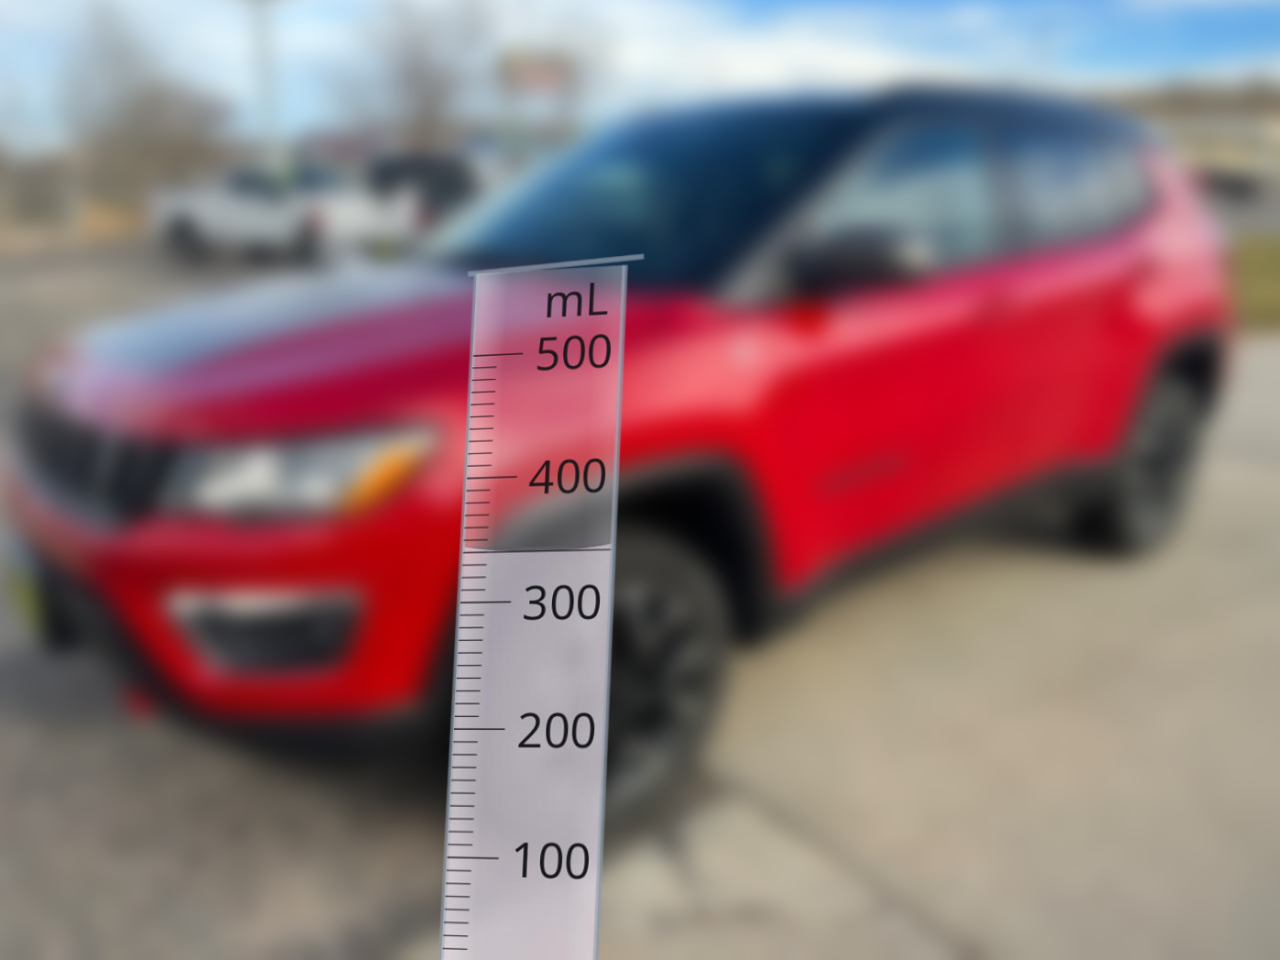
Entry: 340 mL
